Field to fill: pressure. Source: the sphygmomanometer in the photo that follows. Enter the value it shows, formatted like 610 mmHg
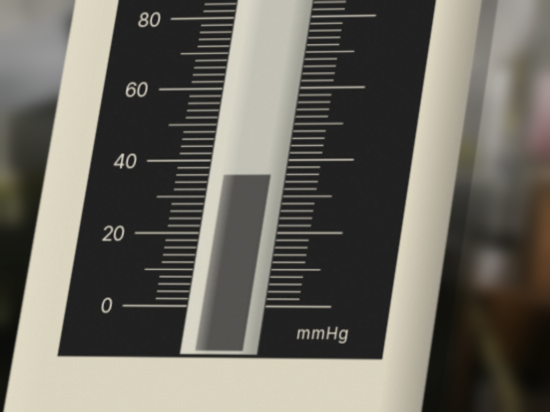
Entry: 36 mmHg
